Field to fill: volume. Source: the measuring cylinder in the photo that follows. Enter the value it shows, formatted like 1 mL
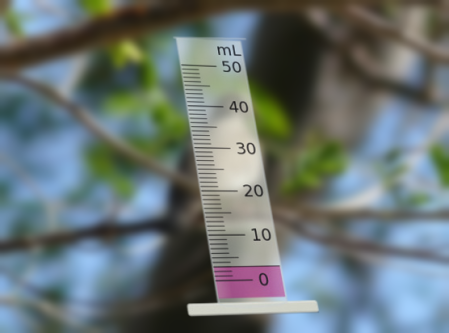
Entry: 3 mL
